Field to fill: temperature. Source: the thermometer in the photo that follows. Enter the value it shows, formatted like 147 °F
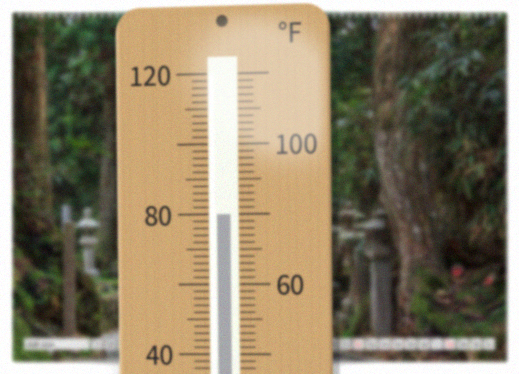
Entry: 80 °F
